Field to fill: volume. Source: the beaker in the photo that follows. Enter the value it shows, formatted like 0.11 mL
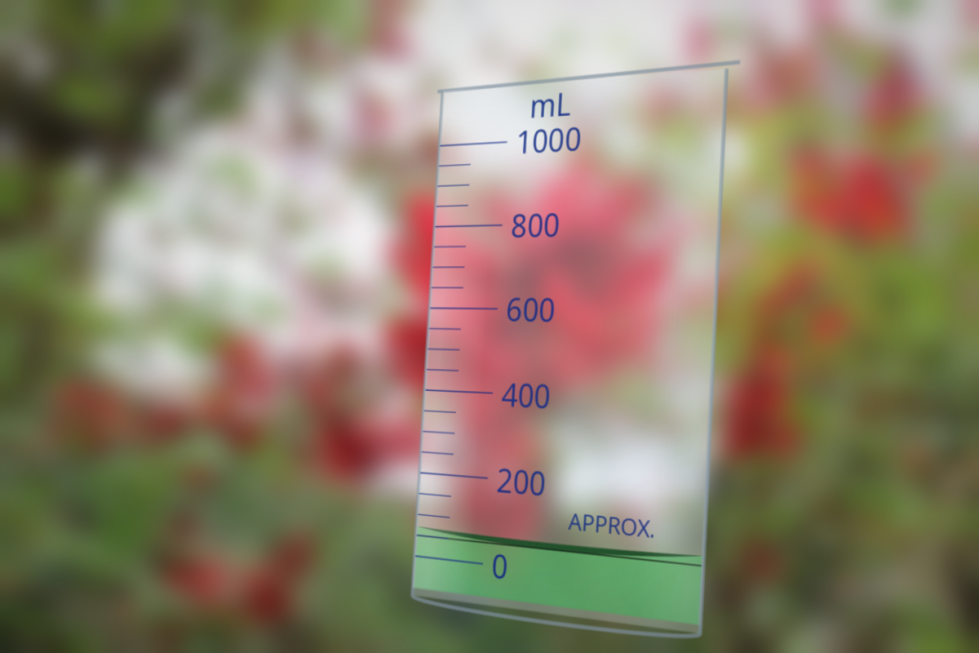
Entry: 50 mL
